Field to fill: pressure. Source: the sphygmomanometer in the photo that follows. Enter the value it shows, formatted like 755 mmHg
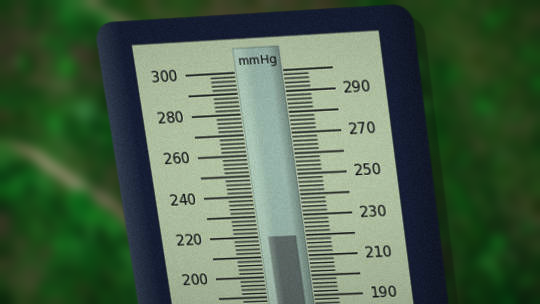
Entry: 220 mmHg
